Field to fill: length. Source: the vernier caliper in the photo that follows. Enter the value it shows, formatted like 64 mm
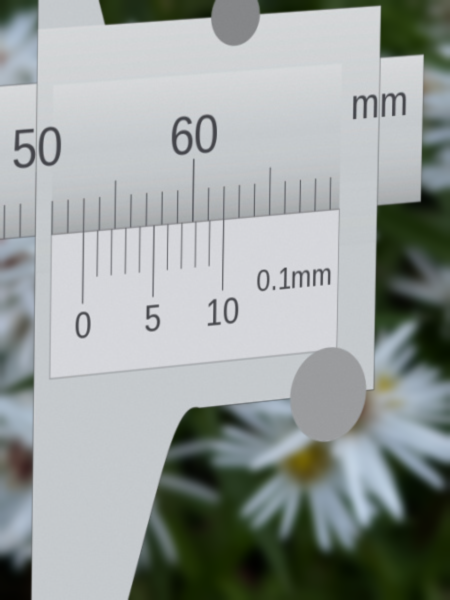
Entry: 53.0 mm
